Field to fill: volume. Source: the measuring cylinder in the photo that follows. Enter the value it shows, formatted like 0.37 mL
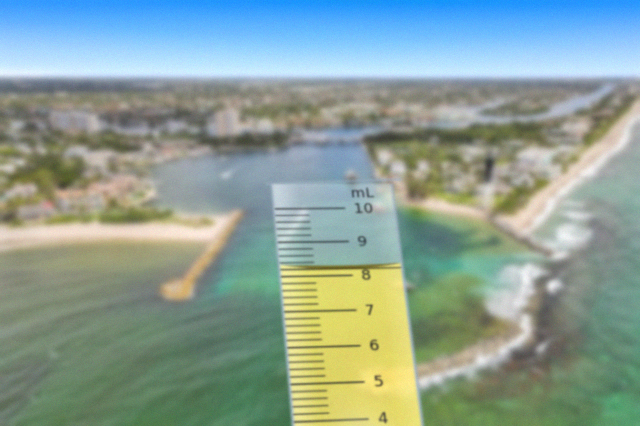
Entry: 8.2 mL
